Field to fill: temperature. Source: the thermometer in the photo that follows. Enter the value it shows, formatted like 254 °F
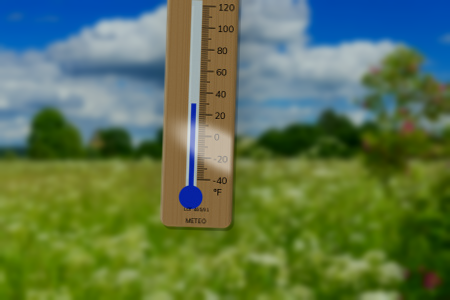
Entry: 30 °F
